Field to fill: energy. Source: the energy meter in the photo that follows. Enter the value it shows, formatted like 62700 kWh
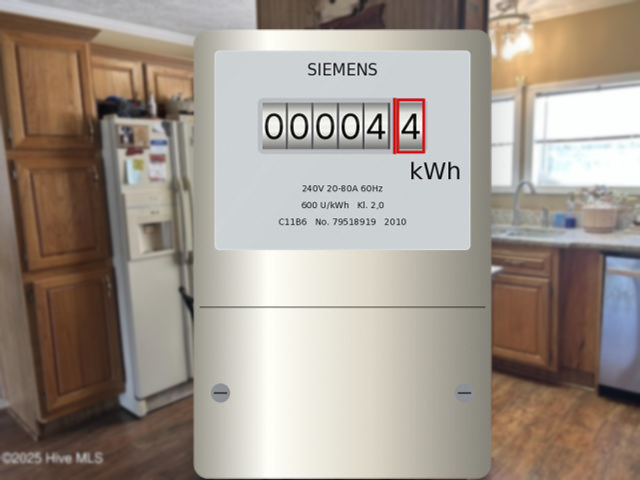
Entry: 4.4 kWh
